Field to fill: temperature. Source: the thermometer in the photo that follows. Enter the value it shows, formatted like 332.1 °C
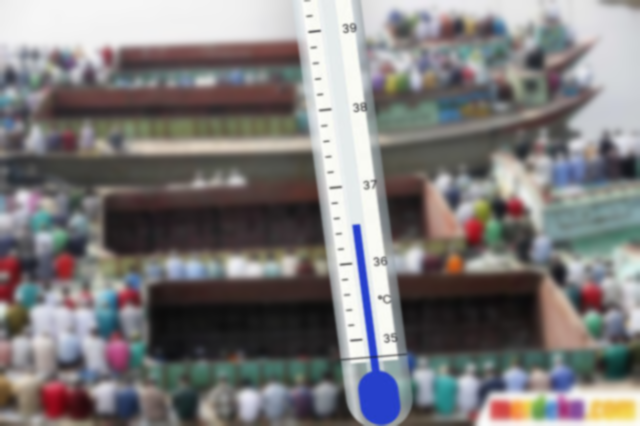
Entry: 36.5 °C
